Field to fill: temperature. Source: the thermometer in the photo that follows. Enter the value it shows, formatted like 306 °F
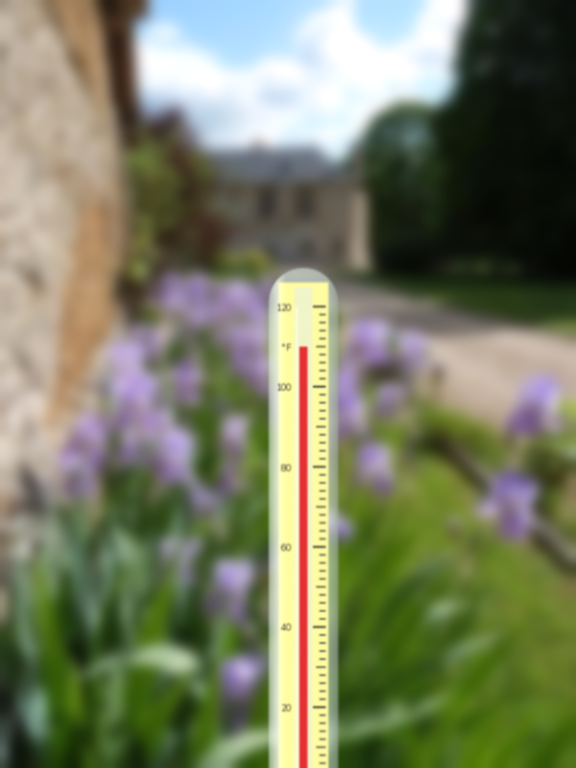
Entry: 110 °F
